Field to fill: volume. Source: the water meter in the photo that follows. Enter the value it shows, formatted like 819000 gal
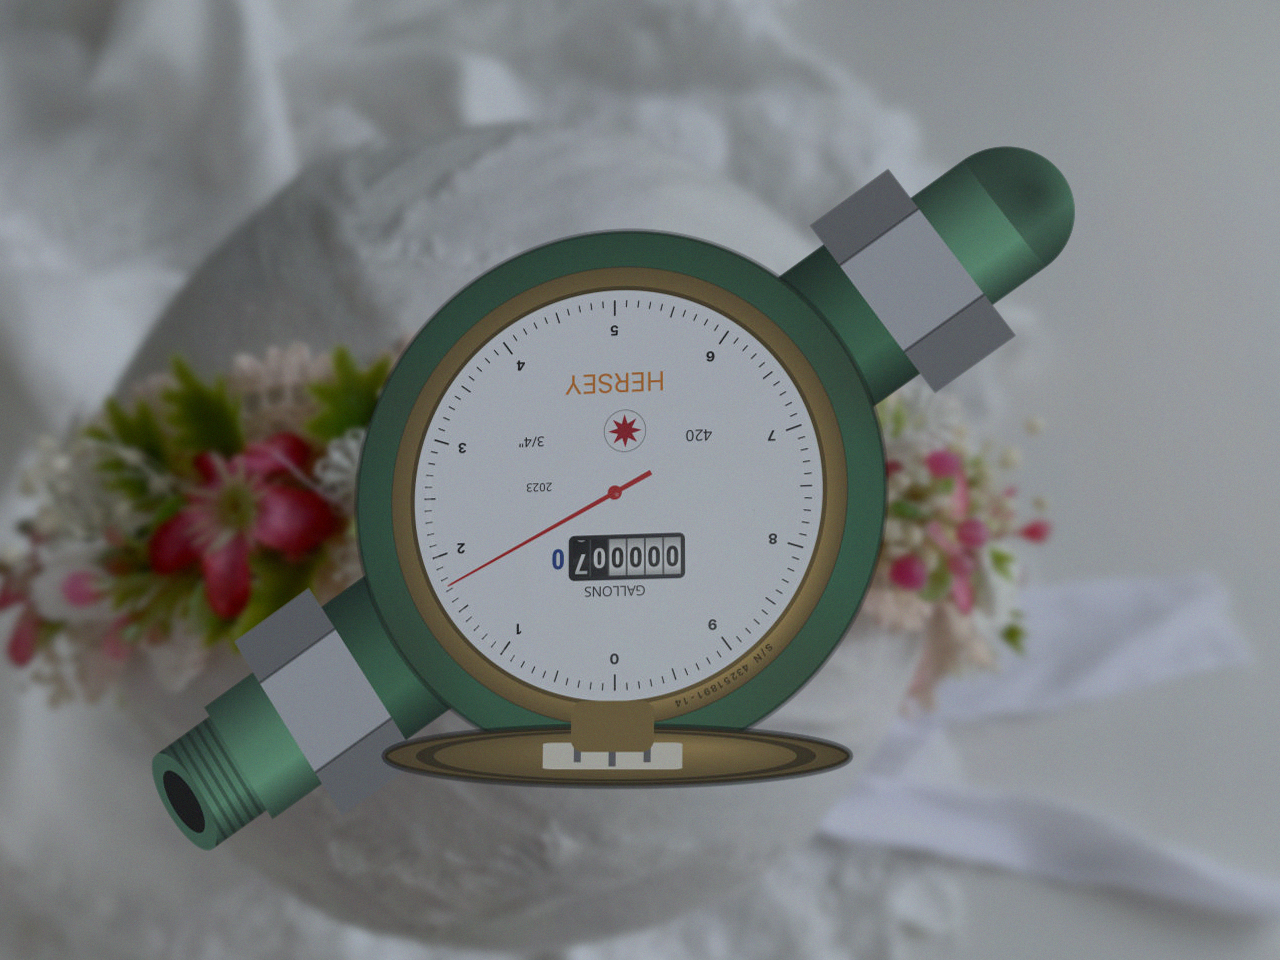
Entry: 71.7 gal
